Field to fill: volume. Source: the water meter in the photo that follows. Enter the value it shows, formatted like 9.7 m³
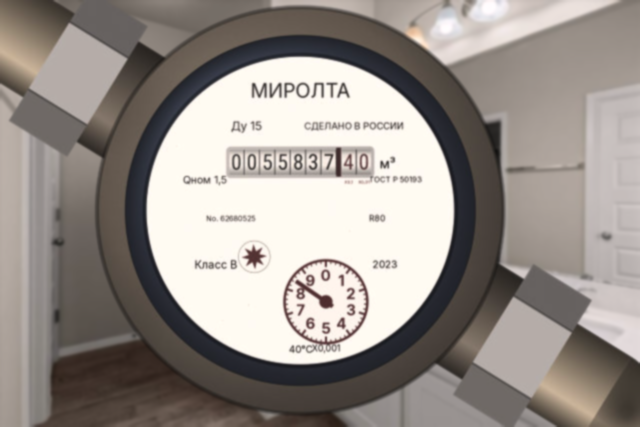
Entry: 55837.408 m³
